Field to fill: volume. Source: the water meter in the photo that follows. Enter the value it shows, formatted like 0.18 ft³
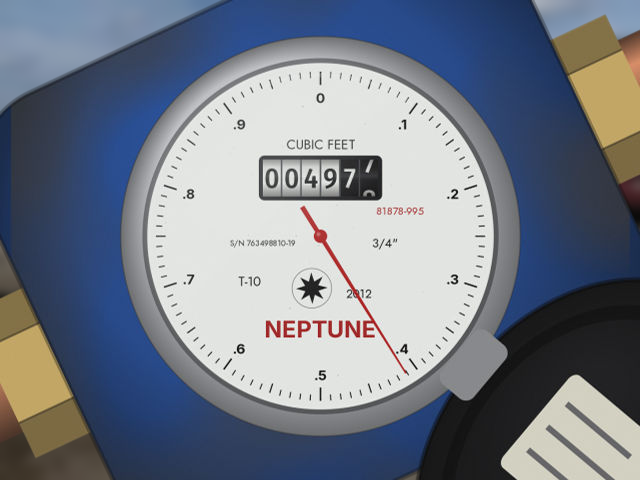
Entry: 4977.41 ft³
